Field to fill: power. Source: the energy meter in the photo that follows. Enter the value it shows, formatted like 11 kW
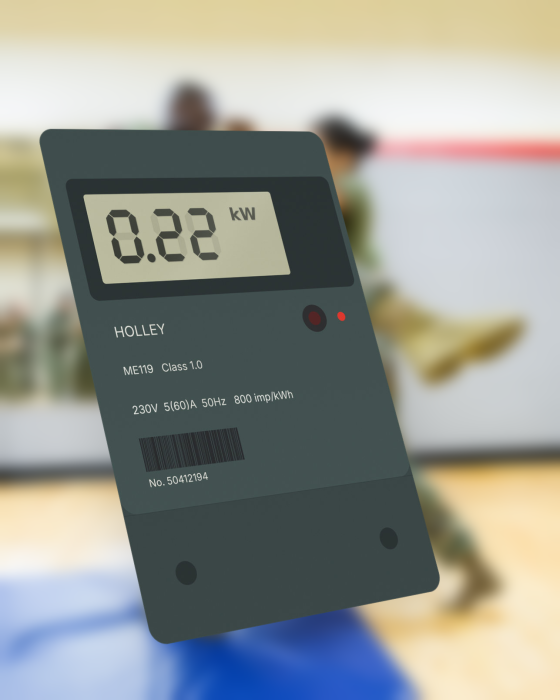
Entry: 0.22 kW
